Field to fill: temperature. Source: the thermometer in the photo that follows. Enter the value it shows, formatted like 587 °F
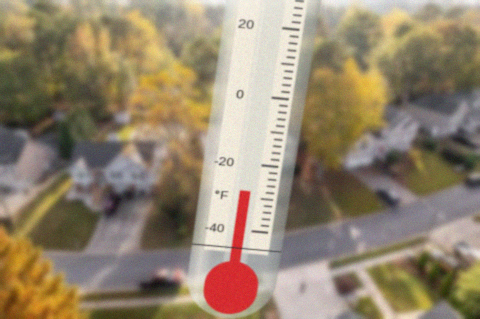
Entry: -28 °F
